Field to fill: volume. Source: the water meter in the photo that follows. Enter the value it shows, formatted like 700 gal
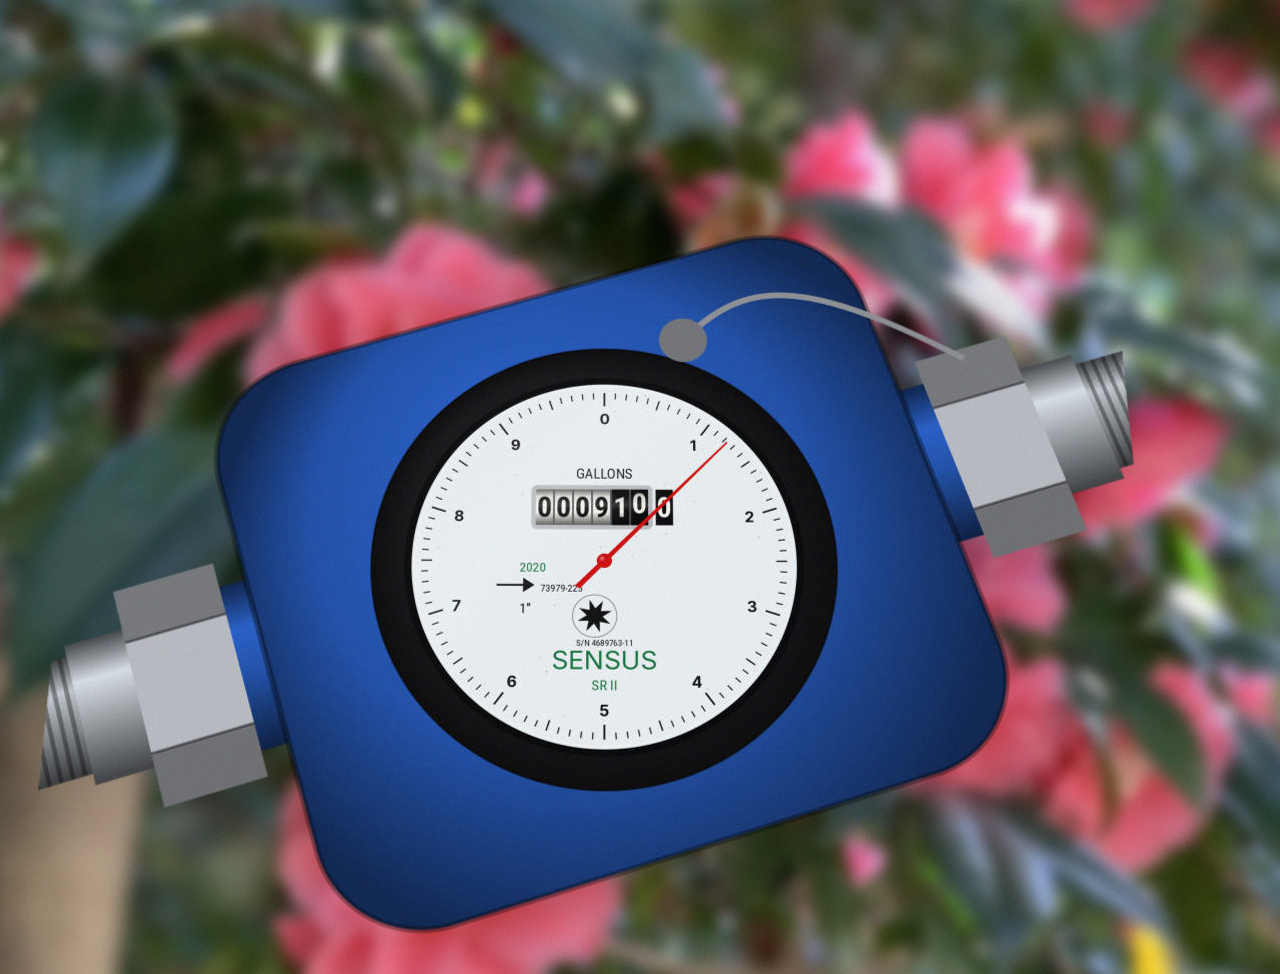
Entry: 9101.2 gal
